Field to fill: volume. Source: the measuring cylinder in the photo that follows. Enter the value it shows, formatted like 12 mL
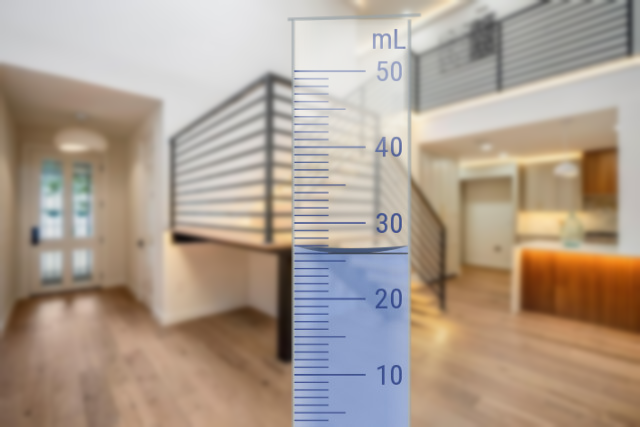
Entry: 26 mL
